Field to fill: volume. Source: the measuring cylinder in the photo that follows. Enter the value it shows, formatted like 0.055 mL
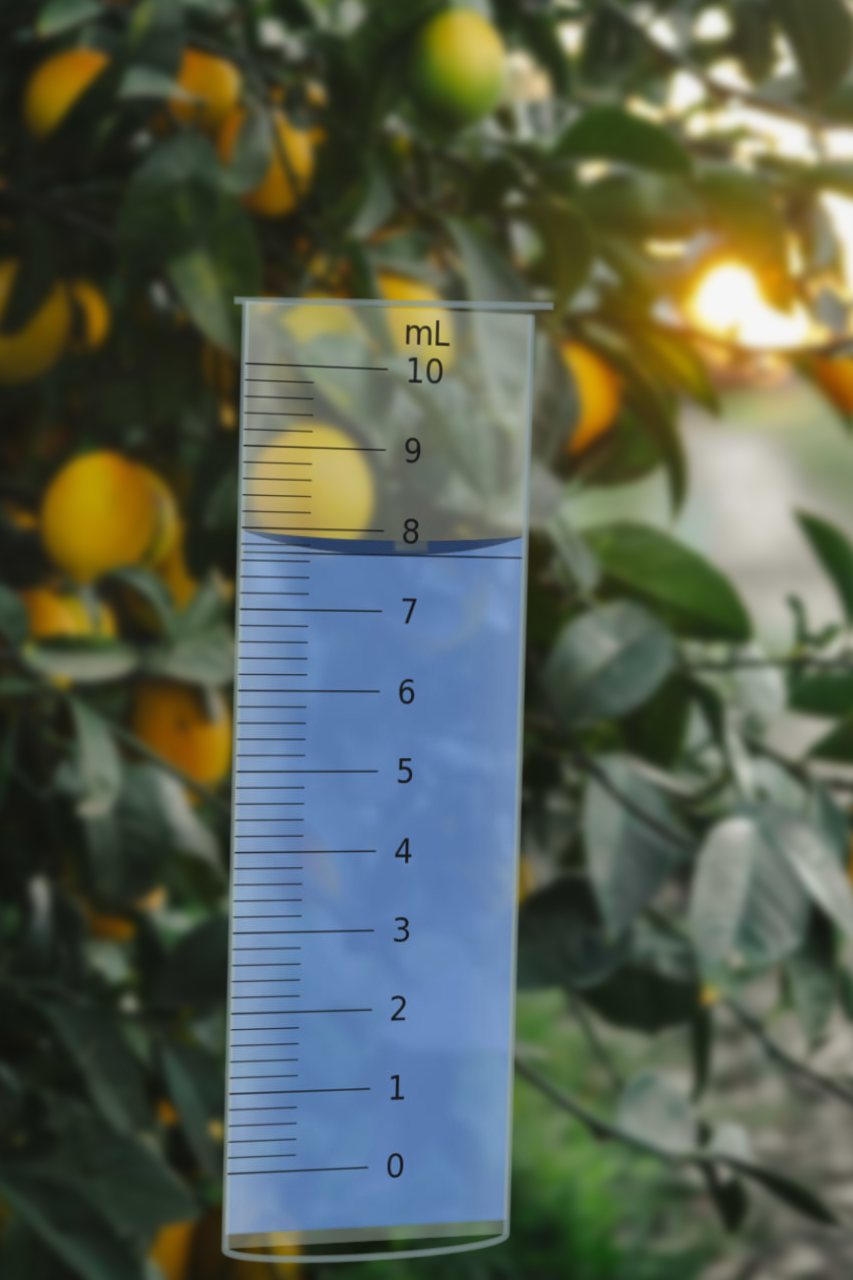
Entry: 7.7 mL
